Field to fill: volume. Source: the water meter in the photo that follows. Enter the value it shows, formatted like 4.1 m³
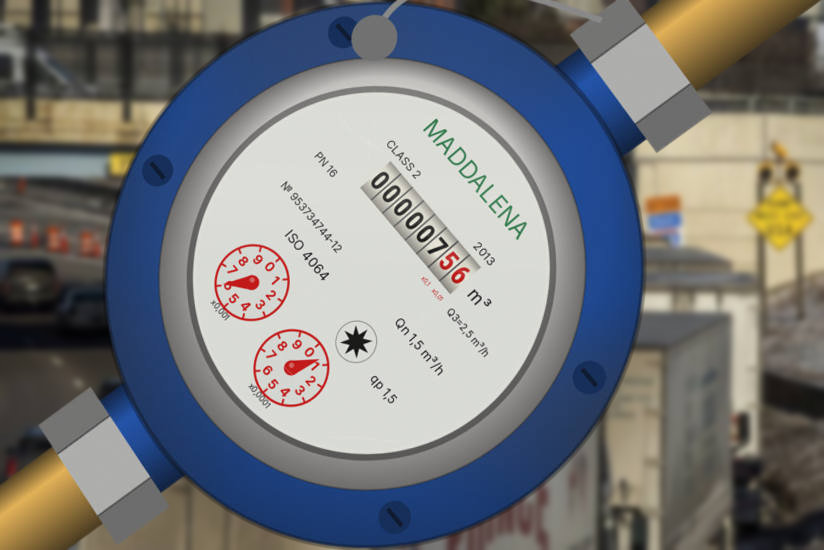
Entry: 7.5660 m³
